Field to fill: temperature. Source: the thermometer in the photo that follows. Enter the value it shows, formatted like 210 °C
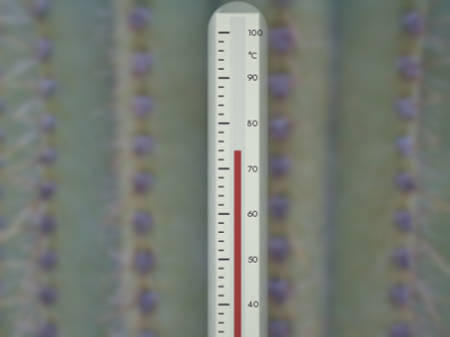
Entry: 74 °C
